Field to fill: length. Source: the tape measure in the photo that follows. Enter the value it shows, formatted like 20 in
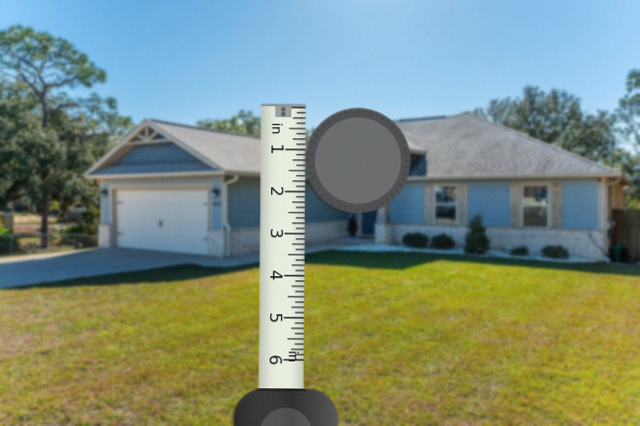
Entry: 2.5 in
